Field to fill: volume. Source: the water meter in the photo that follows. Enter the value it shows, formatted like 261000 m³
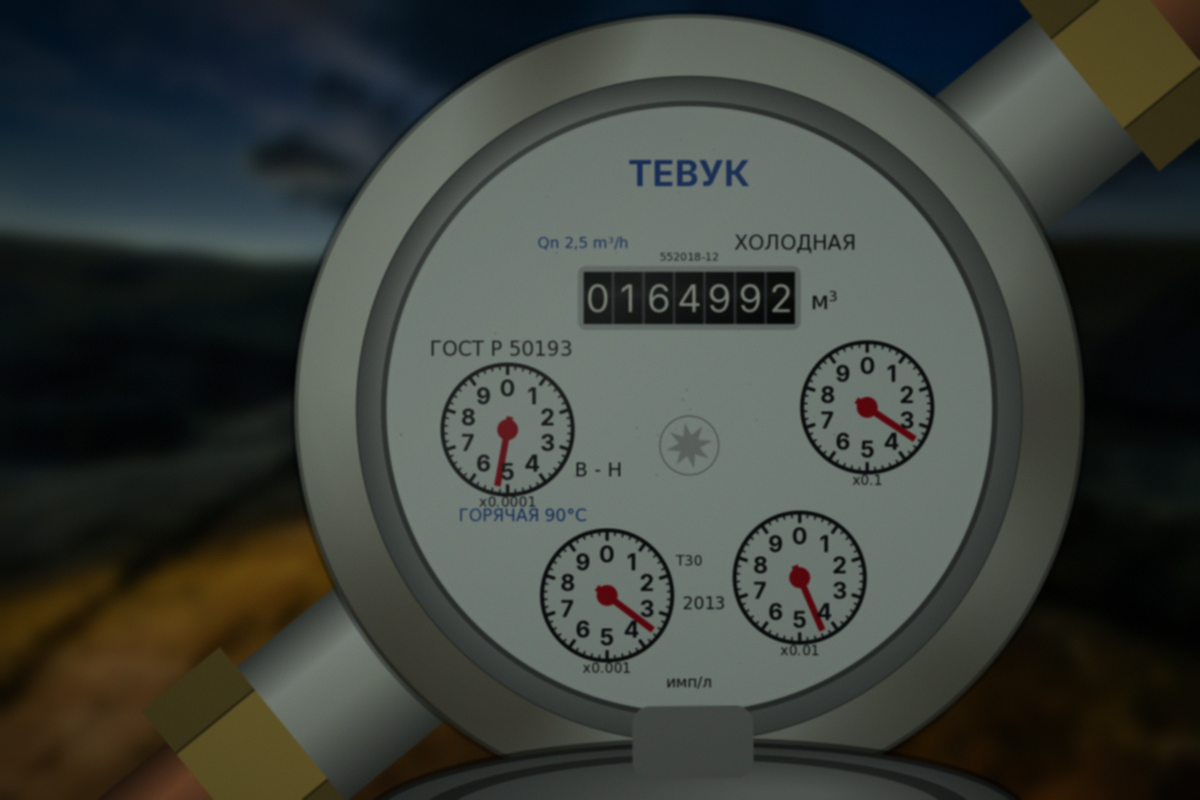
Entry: 164992.3435 m³
